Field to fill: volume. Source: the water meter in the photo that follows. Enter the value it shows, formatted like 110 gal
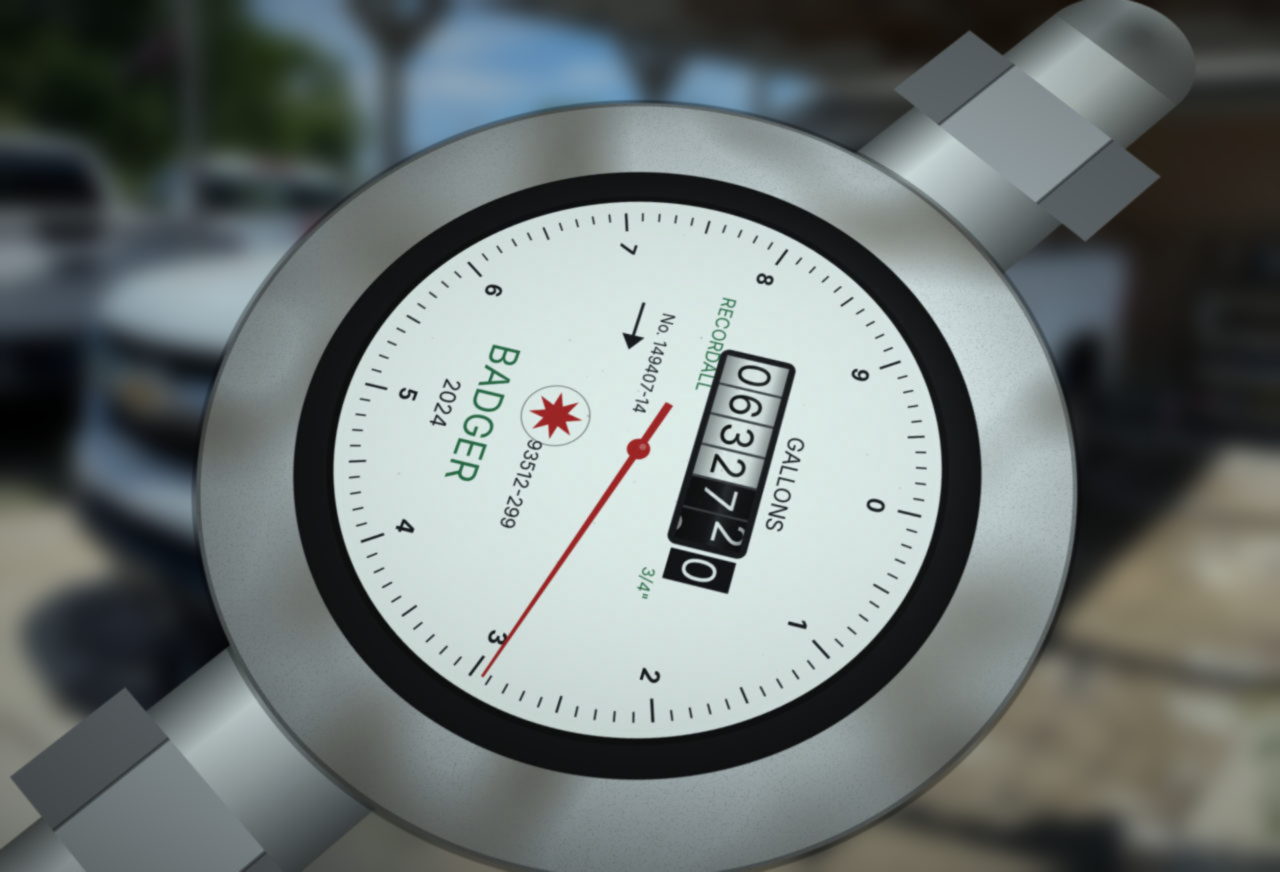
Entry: 632722.9 gal
